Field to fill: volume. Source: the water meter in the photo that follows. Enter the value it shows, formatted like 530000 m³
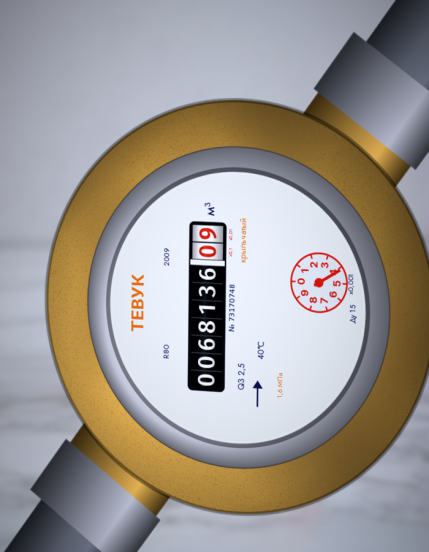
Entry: 68136.094 m³
